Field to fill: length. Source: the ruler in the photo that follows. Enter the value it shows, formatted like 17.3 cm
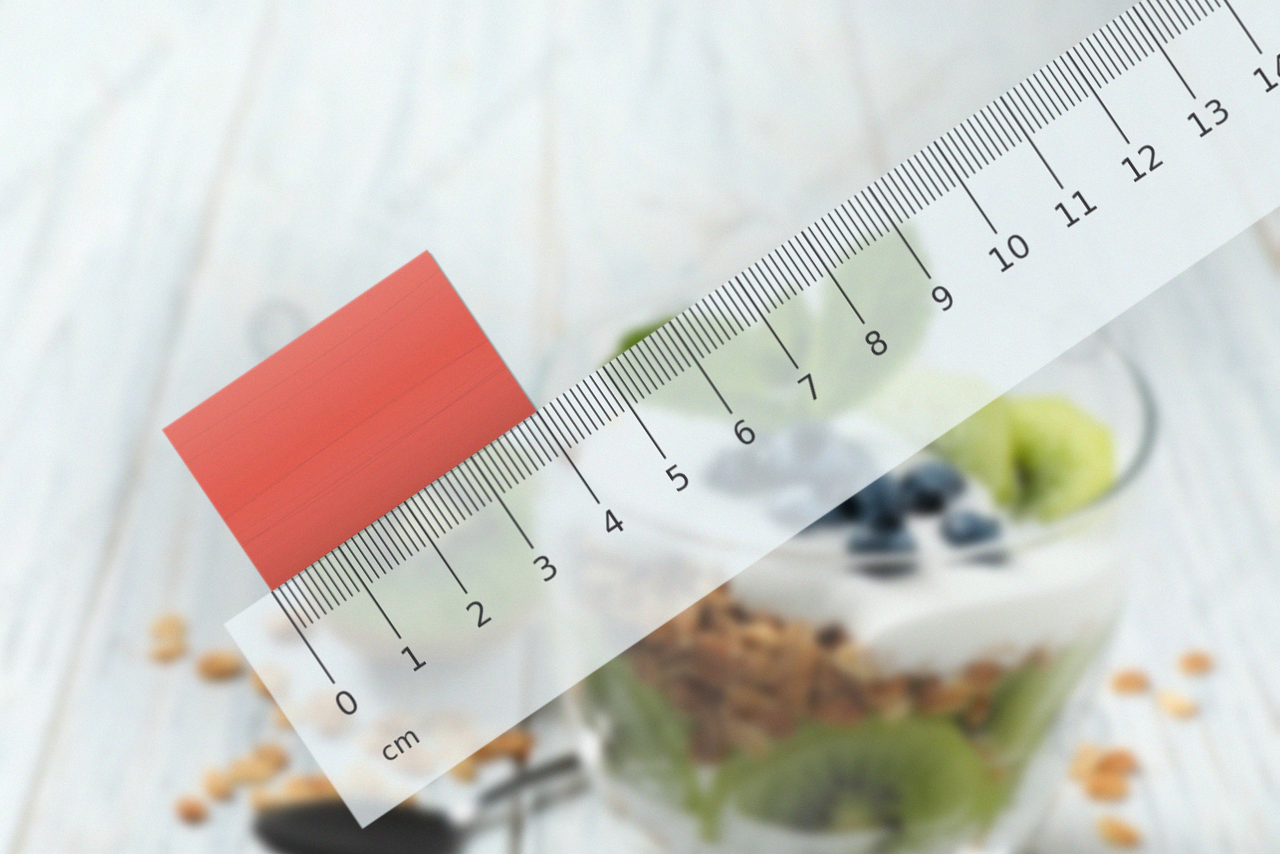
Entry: 4 cm
